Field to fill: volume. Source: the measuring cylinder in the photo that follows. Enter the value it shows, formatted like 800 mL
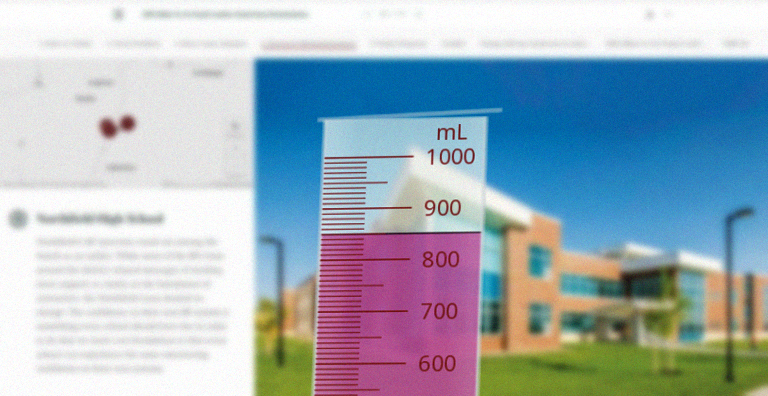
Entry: 850 mL
